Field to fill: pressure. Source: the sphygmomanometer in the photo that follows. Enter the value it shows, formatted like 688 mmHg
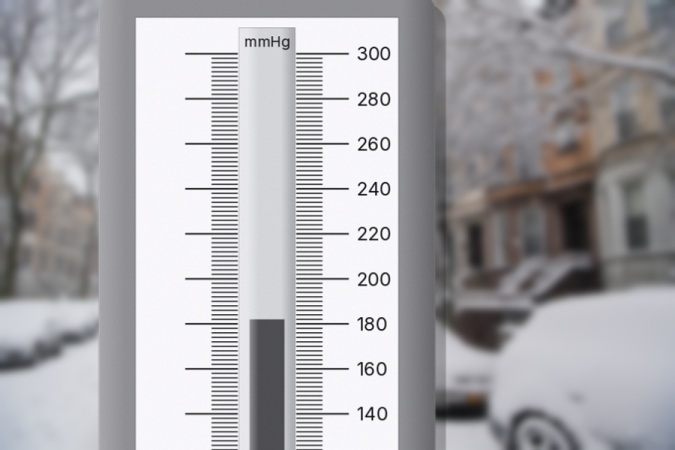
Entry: 182 mmHg
